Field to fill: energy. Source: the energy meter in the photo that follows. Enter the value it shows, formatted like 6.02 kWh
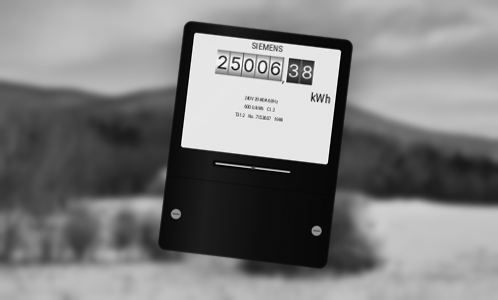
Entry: 25006.38 kWh
